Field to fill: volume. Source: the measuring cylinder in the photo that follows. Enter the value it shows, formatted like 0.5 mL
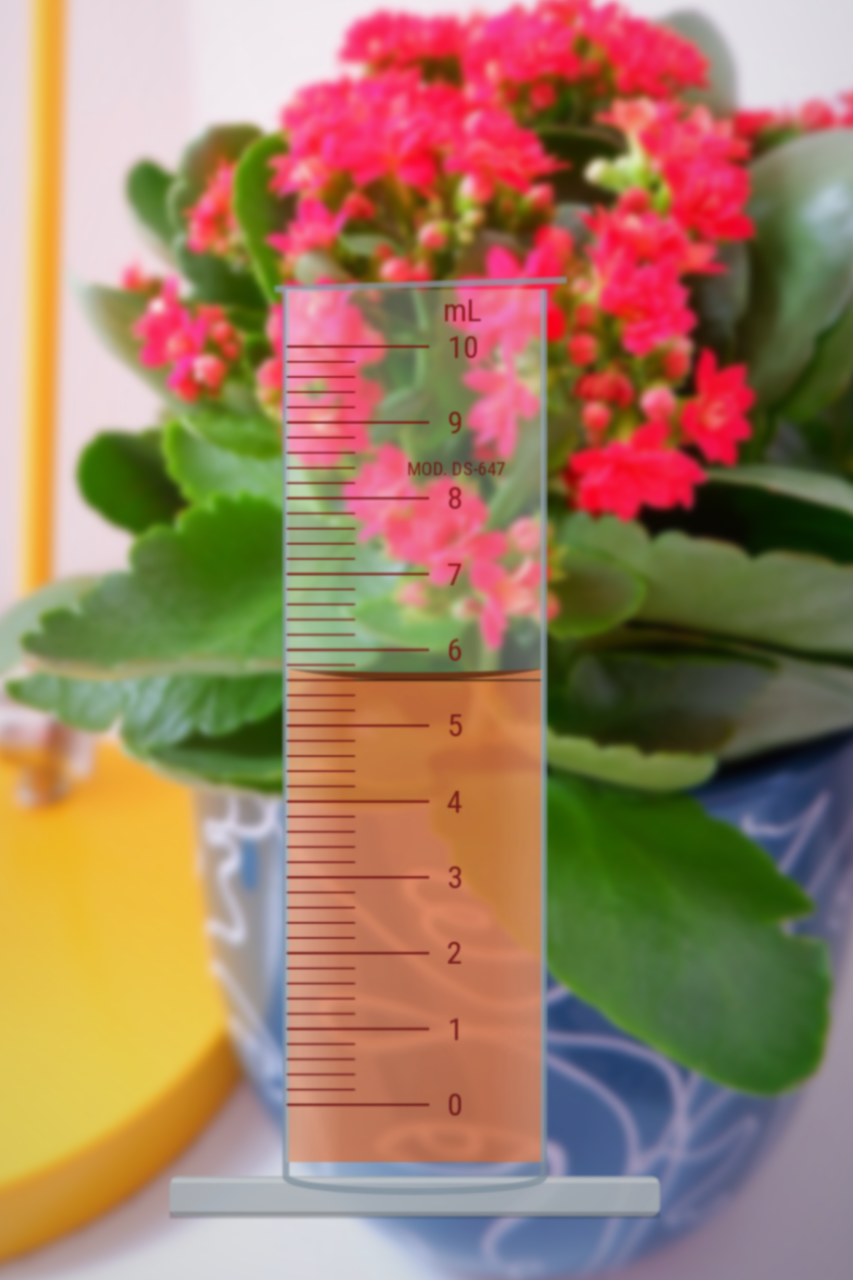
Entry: 5.6 mL
